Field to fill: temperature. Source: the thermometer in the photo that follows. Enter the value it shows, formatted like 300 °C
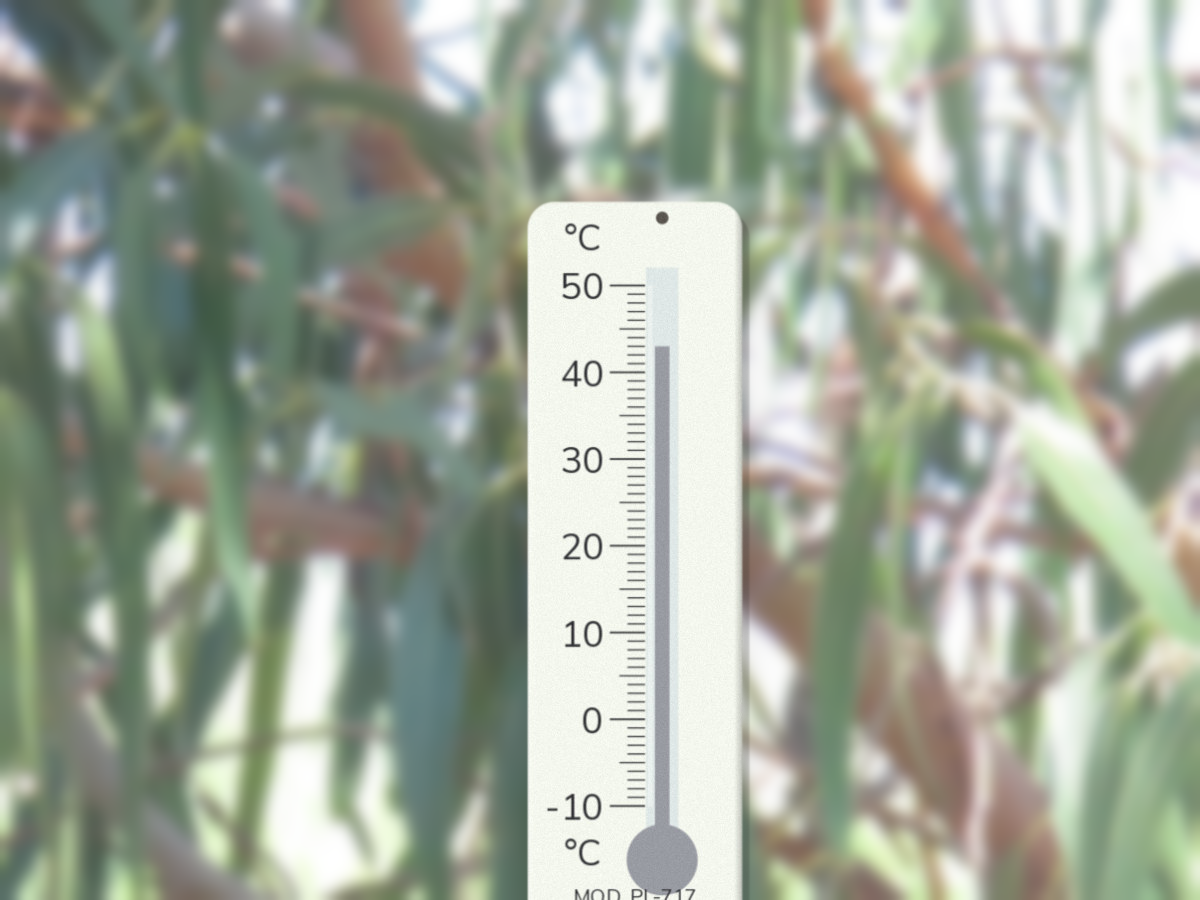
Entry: 43 °C
